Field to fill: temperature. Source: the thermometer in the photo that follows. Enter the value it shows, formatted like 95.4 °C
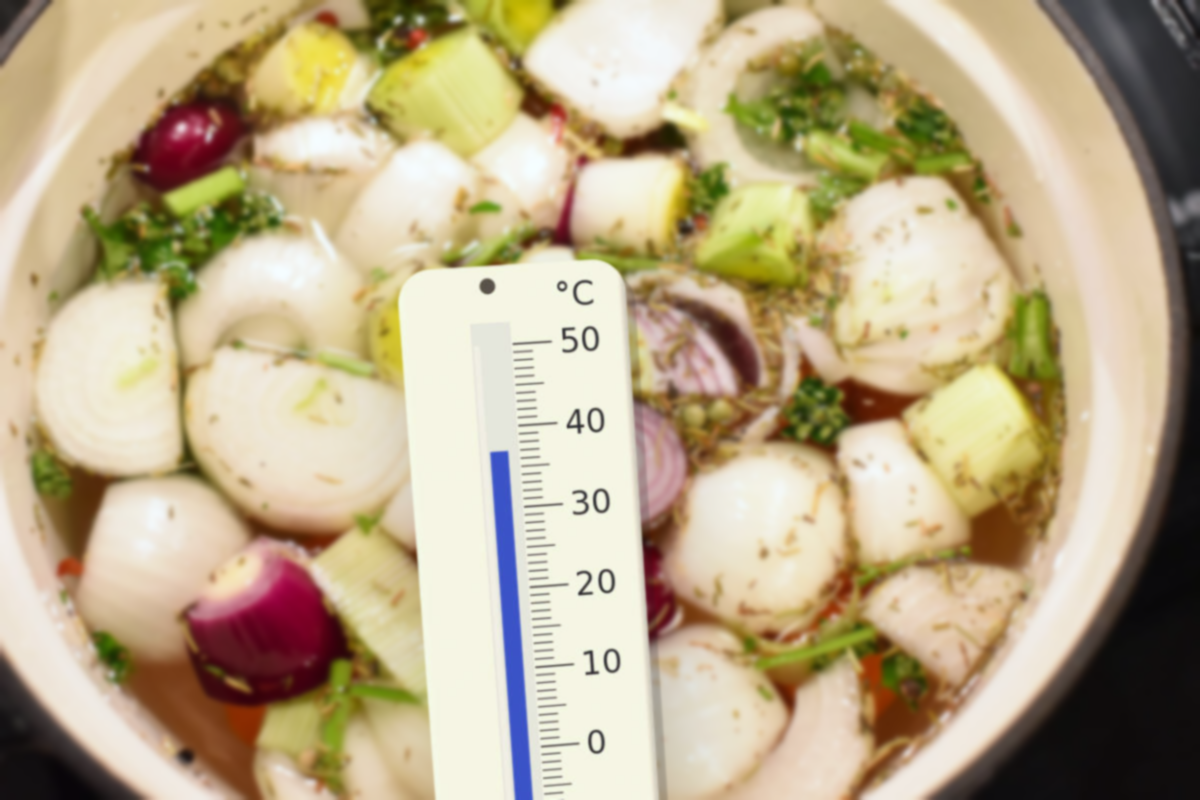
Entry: 37 °C
